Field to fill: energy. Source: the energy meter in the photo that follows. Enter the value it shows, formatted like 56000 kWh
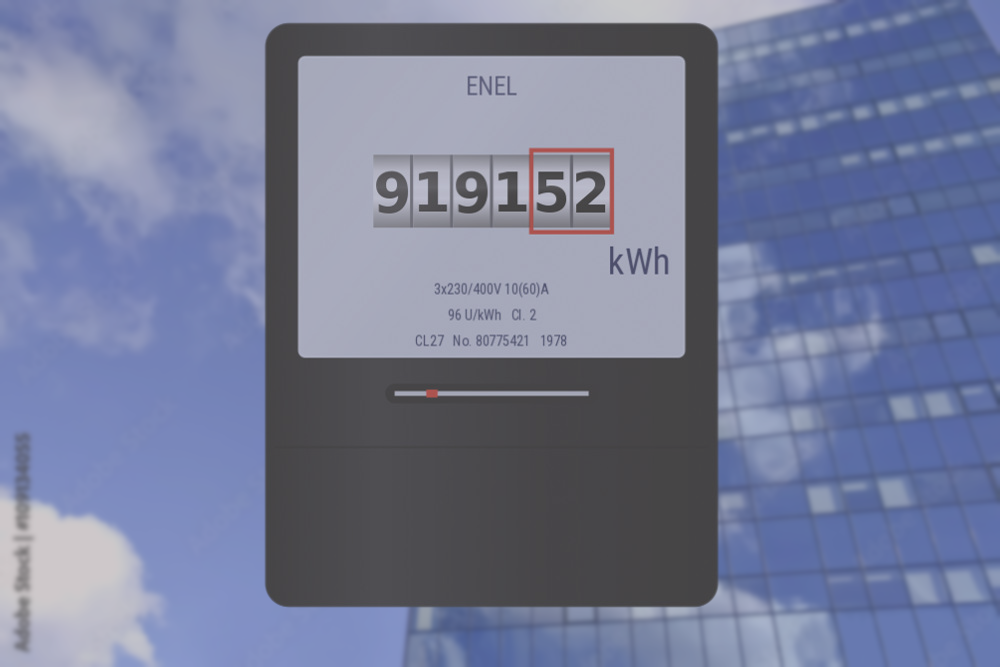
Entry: 9191.52 kWh
